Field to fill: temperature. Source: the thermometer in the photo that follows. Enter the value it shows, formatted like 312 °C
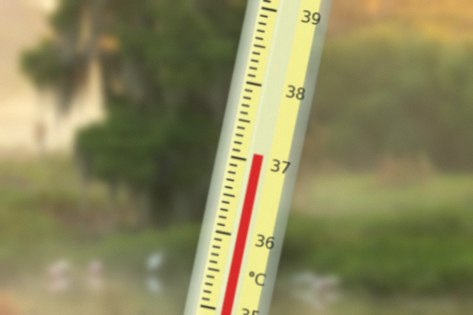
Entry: 37.1 °C
